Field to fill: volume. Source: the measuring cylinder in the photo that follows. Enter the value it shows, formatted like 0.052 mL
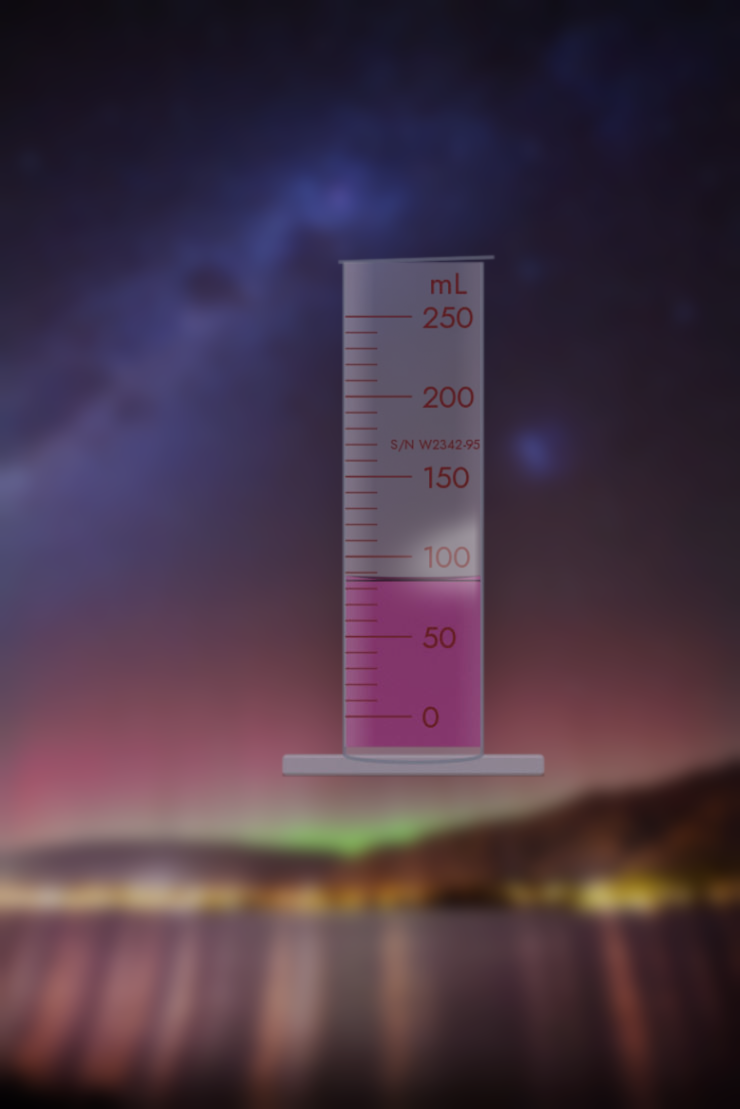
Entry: 85 mL
